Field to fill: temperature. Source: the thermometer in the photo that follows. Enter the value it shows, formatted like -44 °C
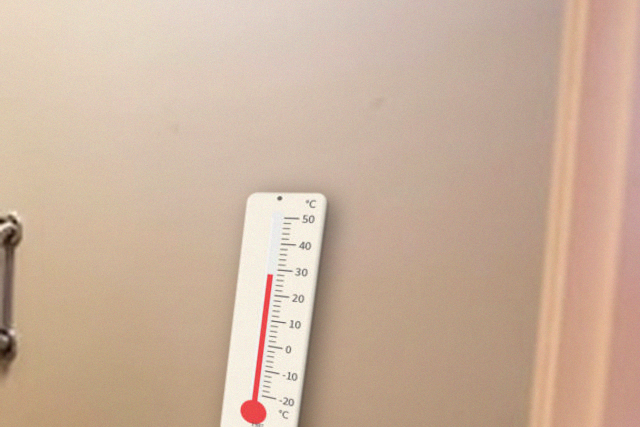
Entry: 28 °C
